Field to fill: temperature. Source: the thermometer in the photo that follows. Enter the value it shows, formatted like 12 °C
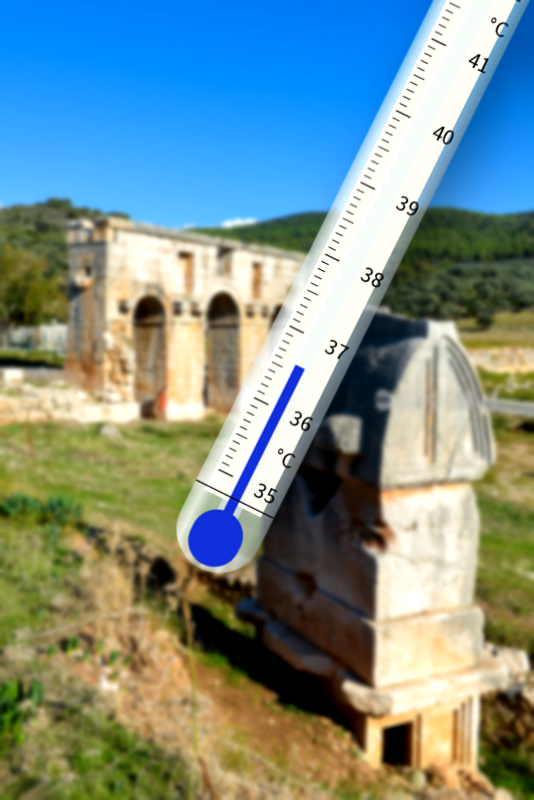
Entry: 36.6 °C
